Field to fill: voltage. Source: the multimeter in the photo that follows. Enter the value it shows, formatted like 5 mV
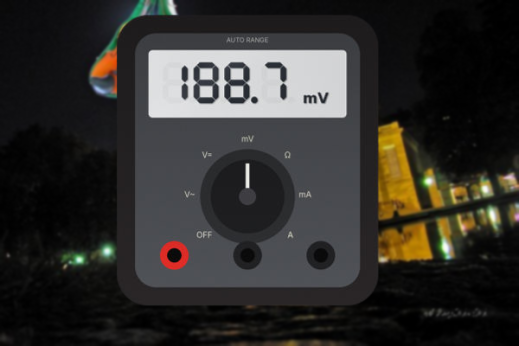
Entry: 188.7 mV
